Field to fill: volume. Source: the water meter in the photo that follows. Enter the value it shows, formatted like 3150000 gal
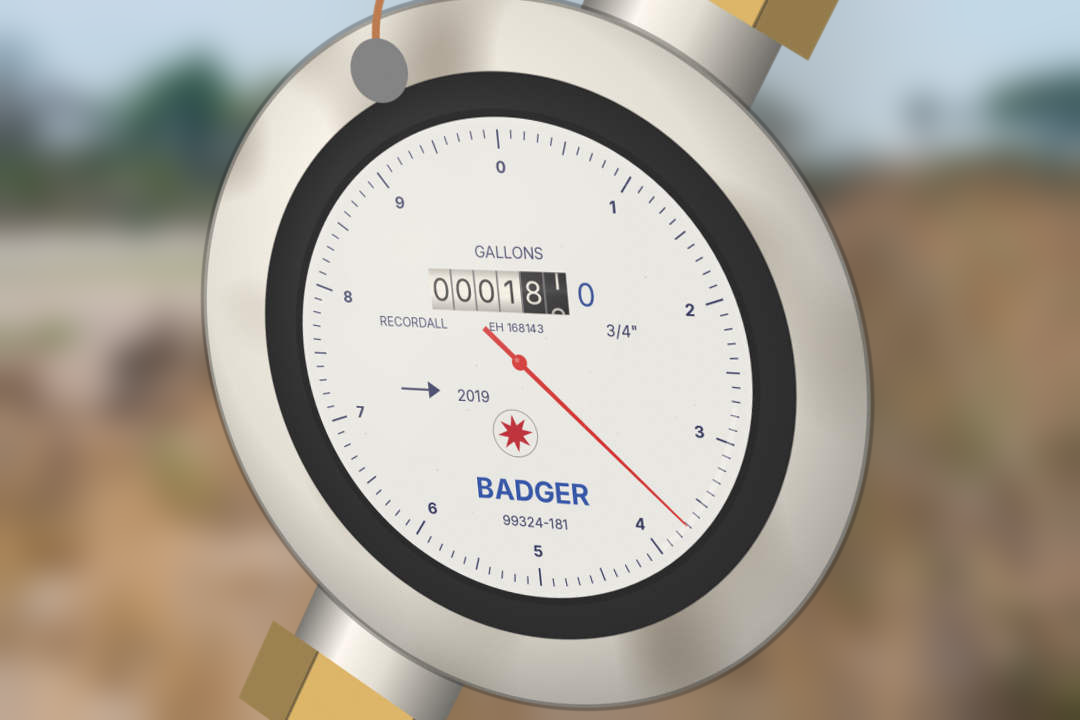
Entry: 1813.7 gal
